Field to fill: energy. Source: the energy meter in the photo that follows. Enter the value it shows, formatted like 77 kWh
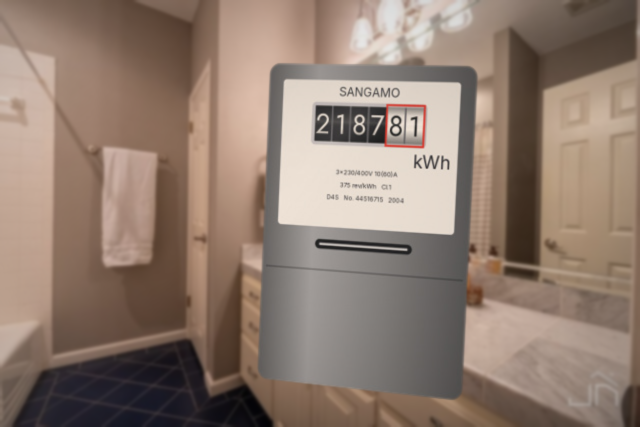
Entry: 2187.81 kWh
